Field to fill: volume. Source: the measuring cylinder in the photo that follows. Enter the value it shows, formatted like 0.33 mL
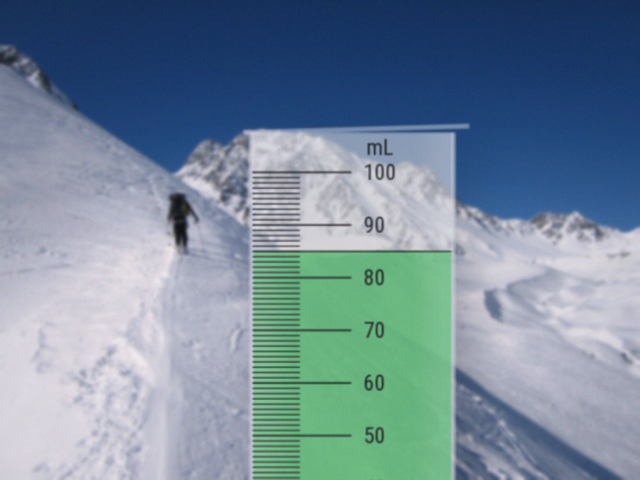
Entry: 85 mL
